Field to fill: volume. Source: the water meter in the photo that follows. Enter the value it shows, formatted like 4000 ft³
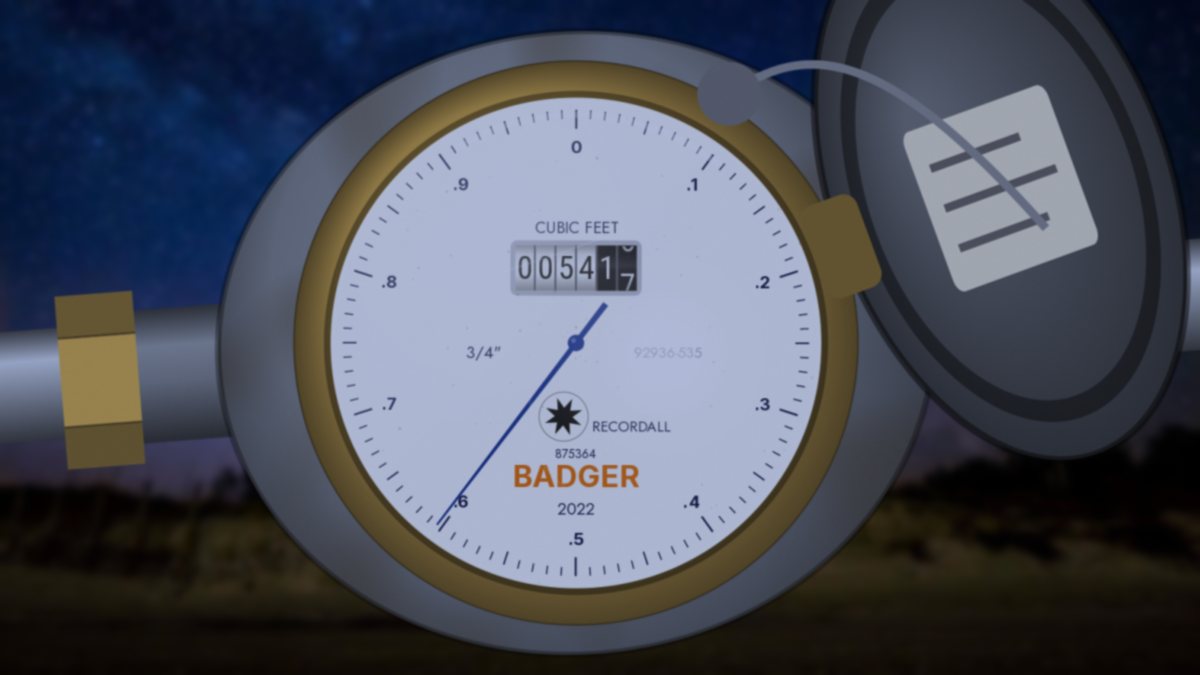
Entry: 5416.60 ft³
